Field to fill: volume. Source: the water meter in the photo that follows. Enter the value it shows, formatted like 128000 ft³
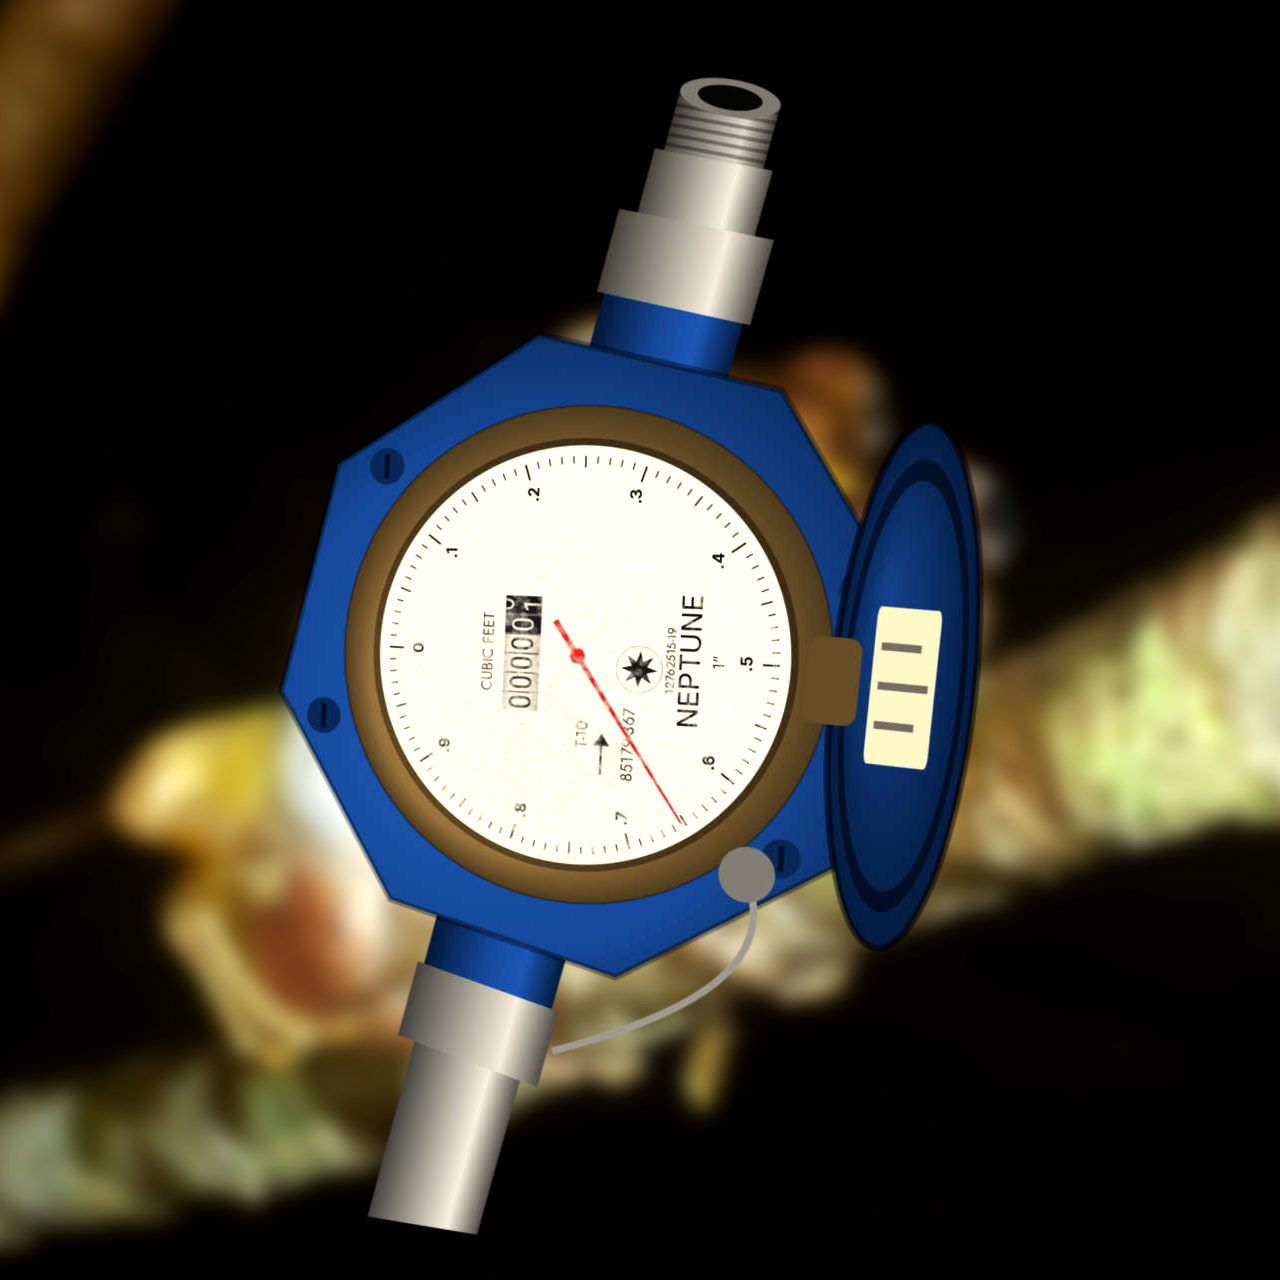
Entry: 0.65 ft³
